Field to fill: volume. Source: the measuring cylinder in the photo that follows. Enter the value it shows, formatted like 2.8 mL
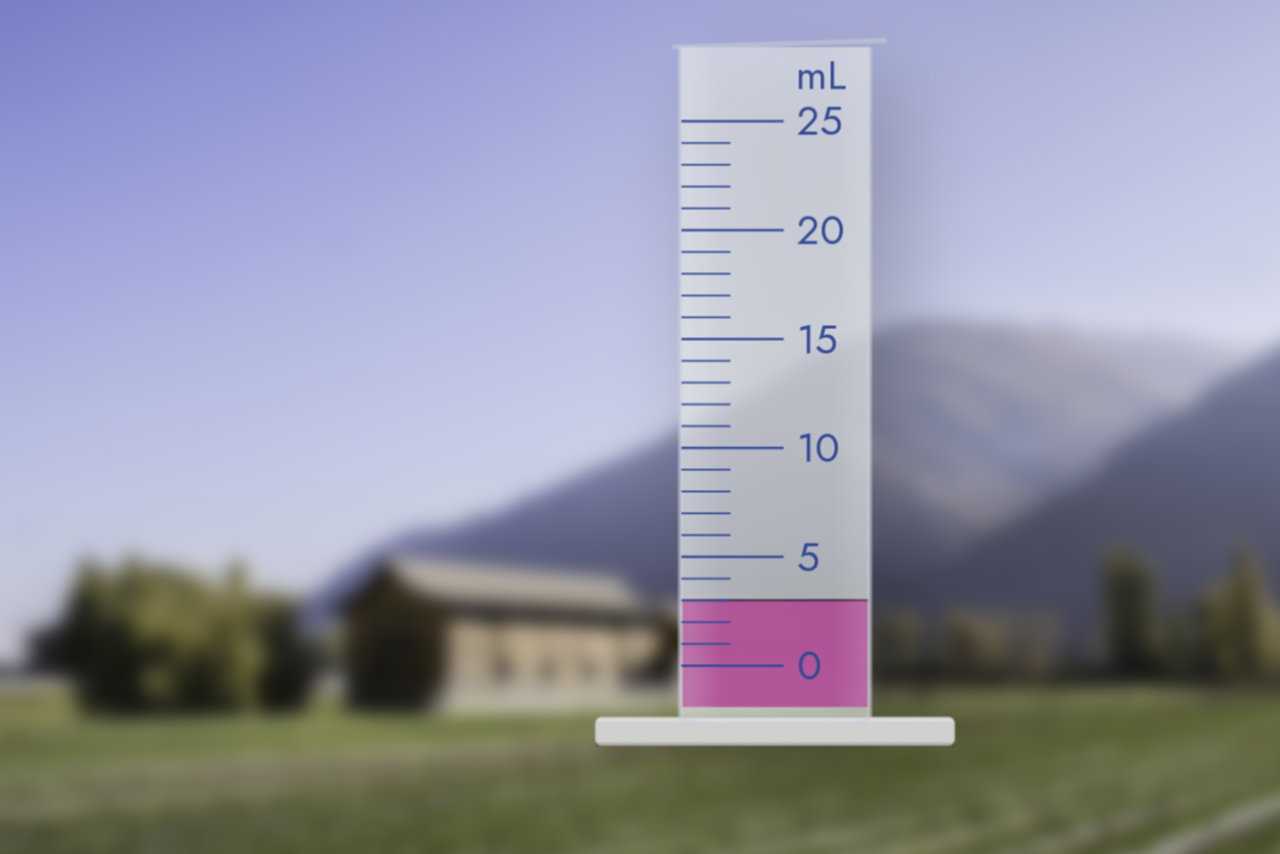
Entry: 3 mL
